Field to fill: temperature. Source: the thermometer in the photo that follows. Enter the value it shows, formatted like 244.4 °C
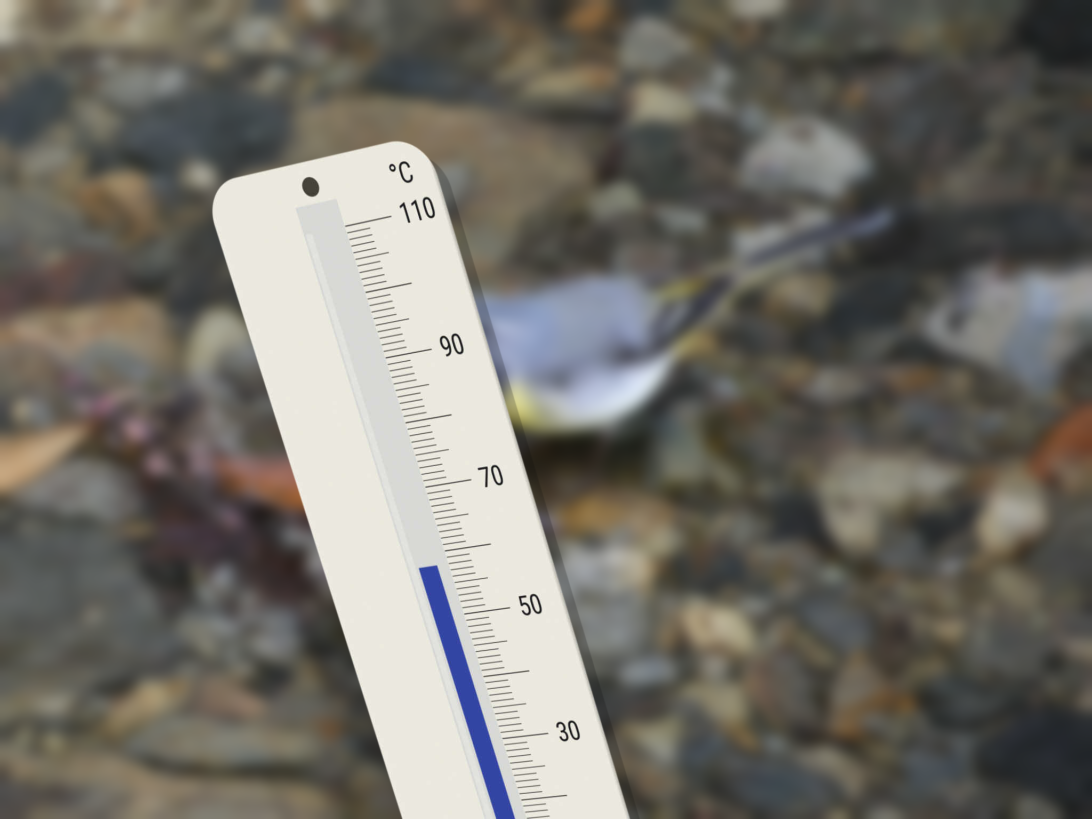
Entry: 58 °C
